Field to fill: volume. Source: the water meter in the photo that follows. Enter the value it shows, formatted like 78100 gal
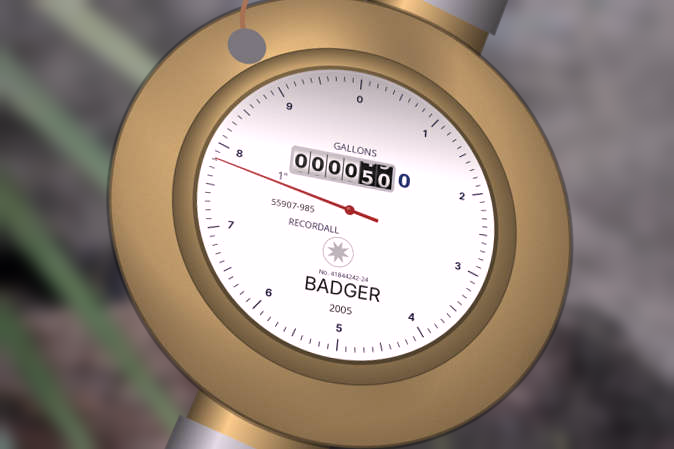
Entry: 497.8 gal
